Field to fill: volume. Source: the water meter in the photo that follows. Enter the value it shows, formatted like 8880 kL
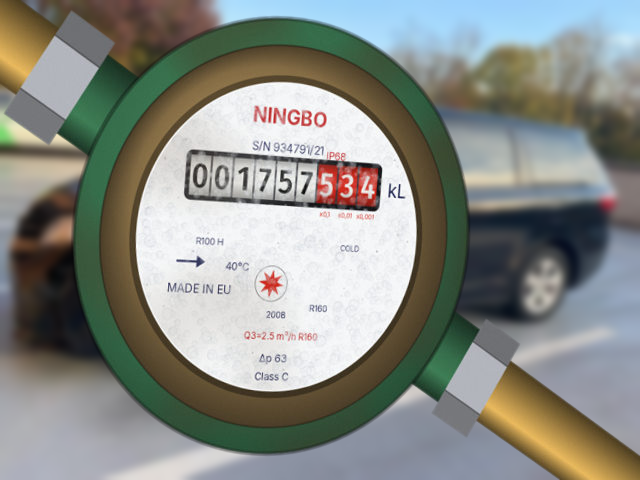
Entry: 1757.534 kL
